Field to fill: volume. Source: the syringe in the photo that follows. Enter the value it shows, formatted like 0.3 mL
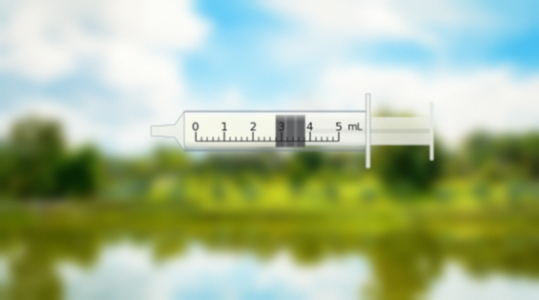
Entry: 2.8 mL
